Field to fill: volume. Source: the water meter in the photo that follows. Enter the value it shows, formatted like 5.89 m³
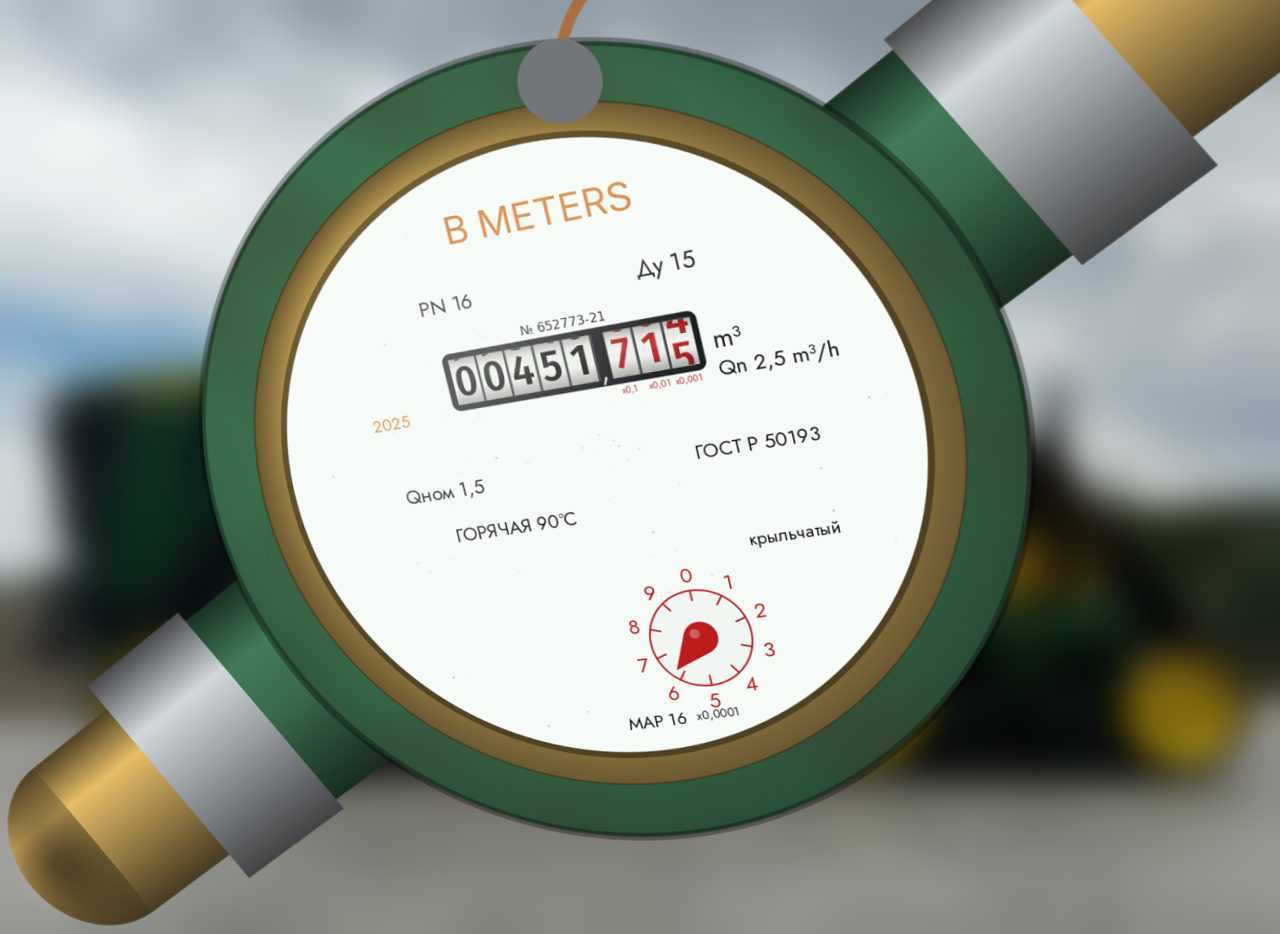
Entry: 451.7146 m³
